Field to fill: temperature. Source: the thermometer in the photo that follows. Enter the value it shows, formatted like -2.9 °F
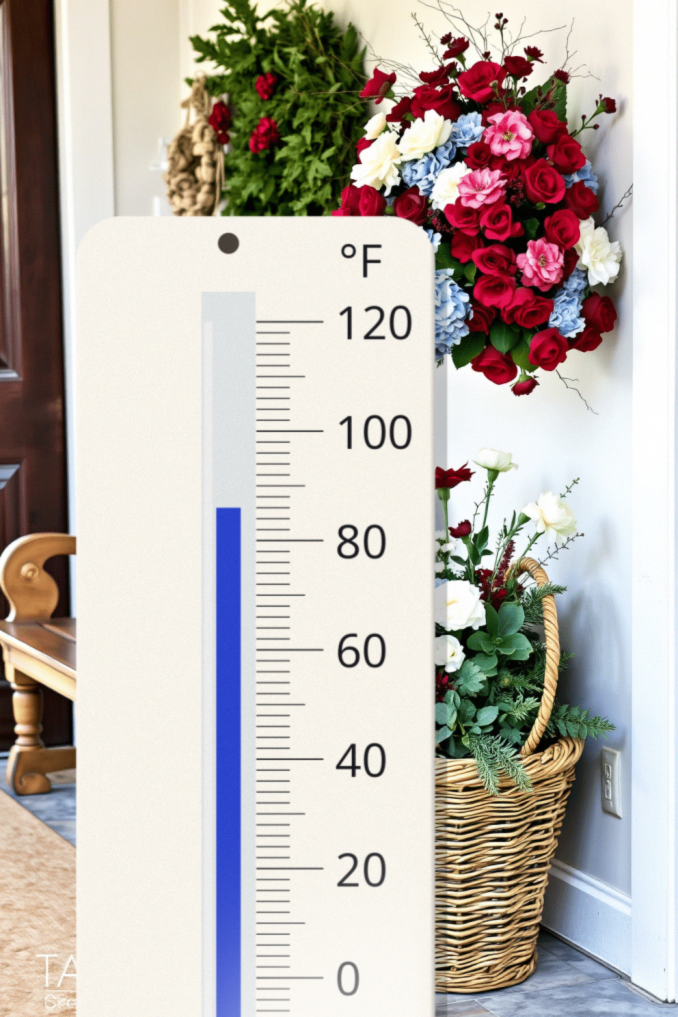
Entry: 86 °F
